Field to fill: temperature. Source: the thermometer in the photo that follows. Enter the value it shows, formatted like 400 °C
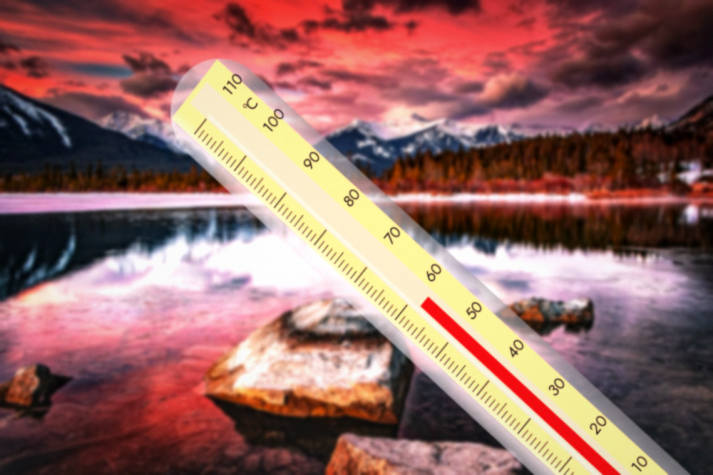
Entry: 58 °C
